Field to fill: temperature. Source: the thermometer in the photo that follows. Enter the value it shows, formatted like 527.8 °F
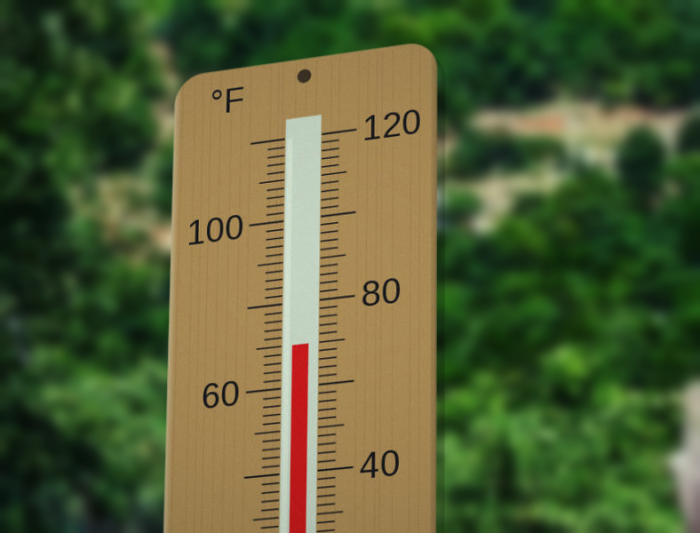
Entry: 70 °F
